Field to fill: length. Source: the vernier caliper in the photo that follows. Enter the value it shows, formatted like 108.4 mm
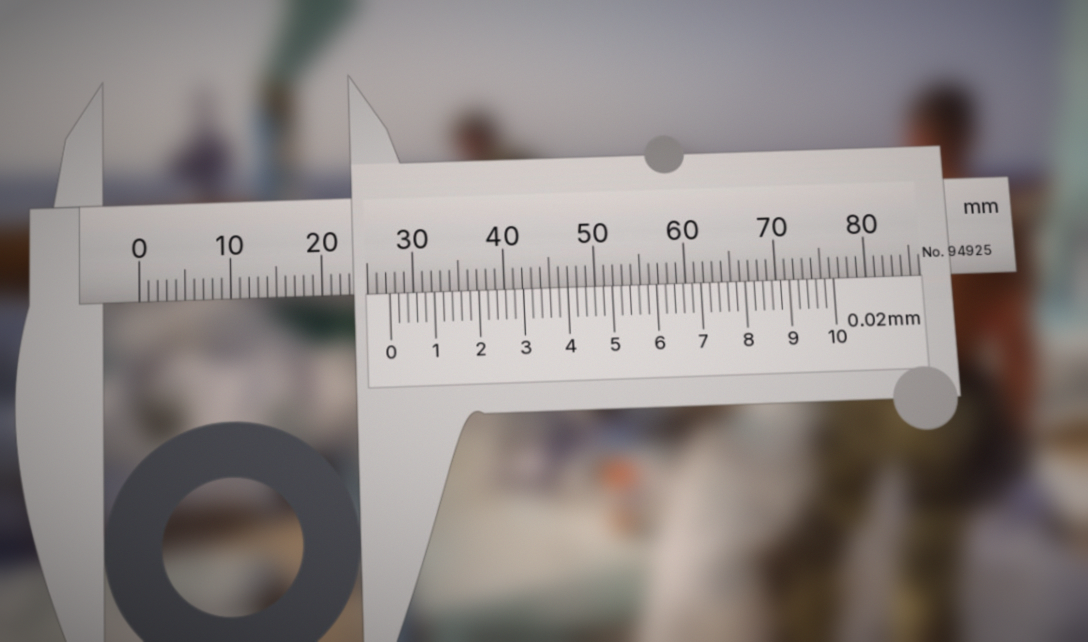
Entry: 27.4 mm
